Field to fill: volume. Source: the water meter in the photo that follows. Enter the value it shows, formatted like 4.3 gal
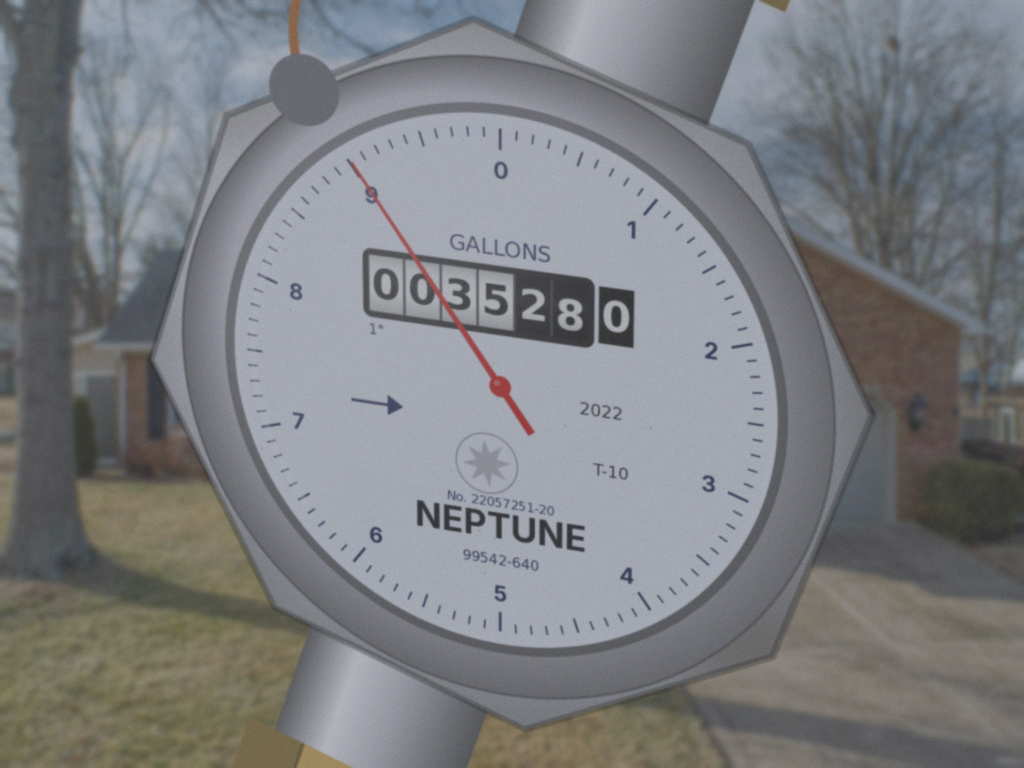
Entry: 35279.0 gal
